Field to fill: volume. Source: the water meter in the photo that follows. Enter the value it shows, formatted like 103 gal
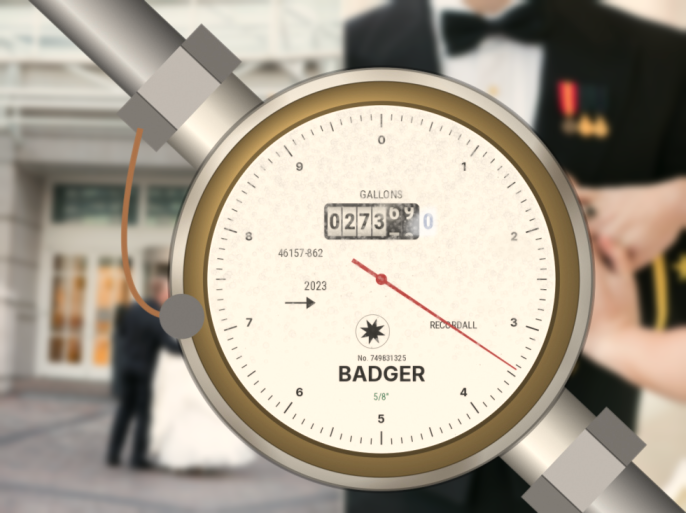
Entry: 273693.4 gal
